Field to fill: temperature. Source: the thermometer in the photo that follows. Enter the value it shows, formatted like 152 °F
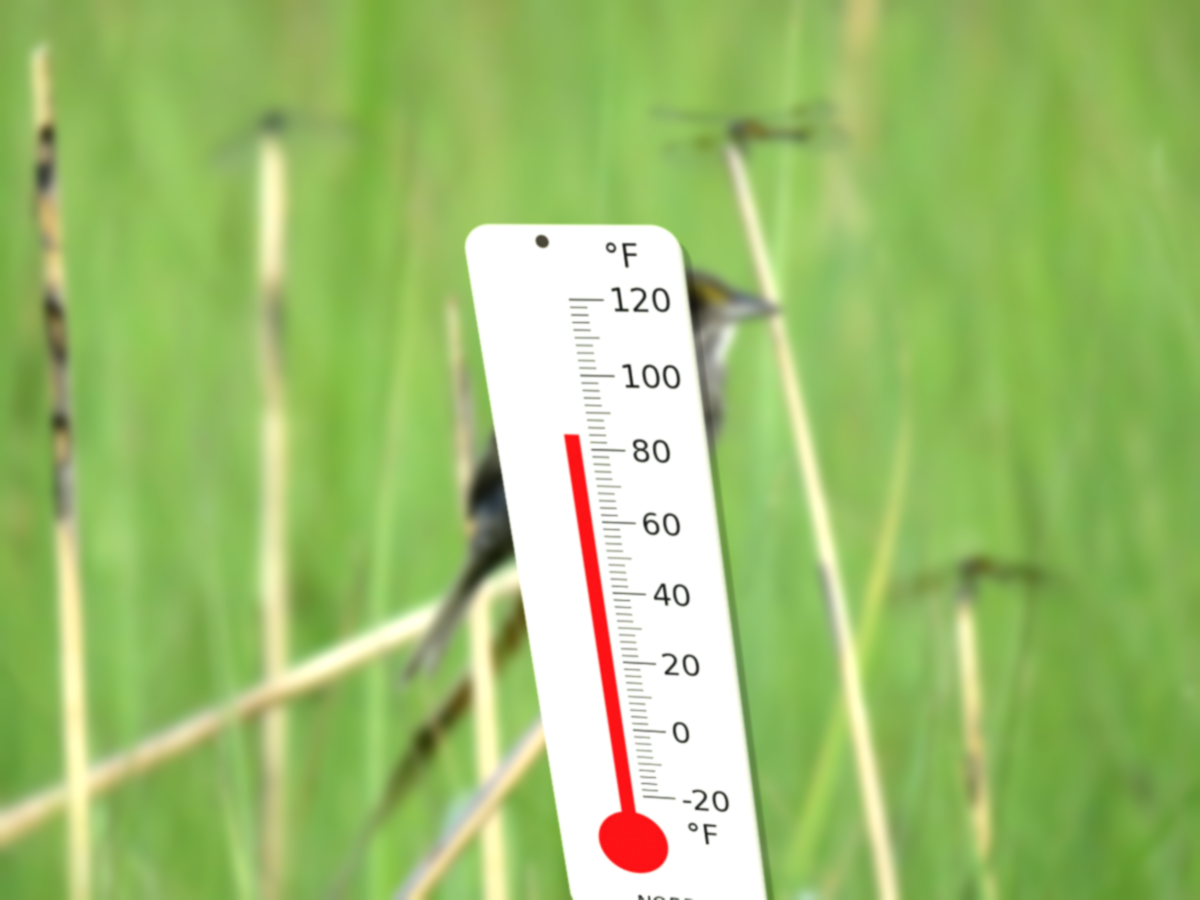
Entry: 84 °F
